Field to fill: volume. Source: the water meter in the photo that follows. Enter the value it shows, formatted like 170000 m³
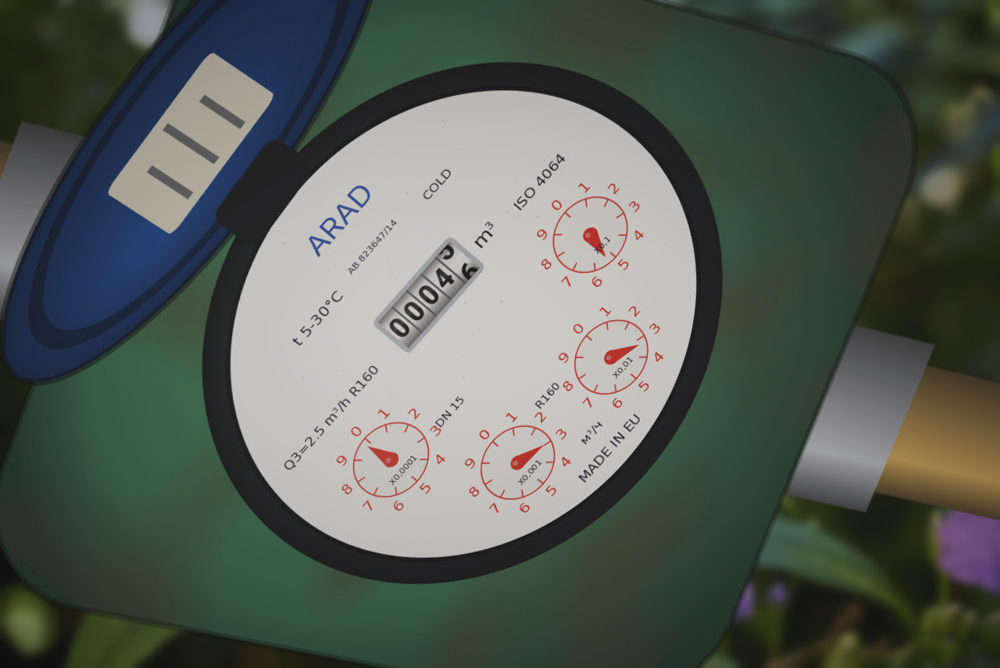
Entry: 45.5329 m³
